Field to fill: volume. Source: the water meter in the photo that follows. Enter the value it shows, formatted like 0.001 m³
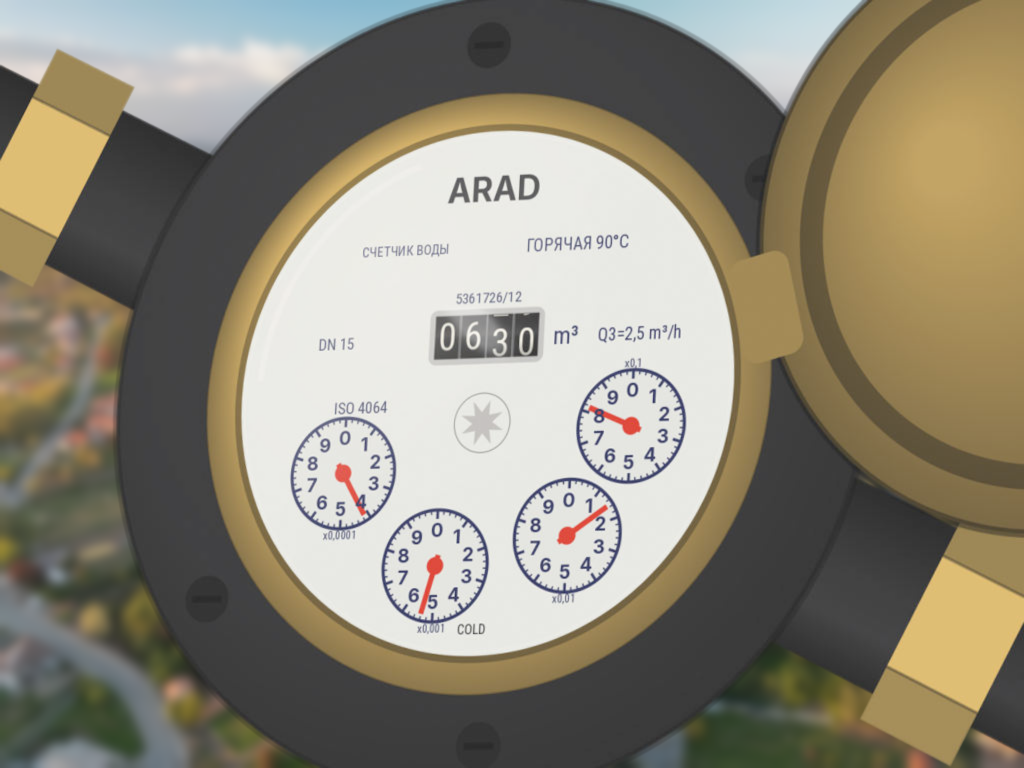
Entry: 629.8154 m³
